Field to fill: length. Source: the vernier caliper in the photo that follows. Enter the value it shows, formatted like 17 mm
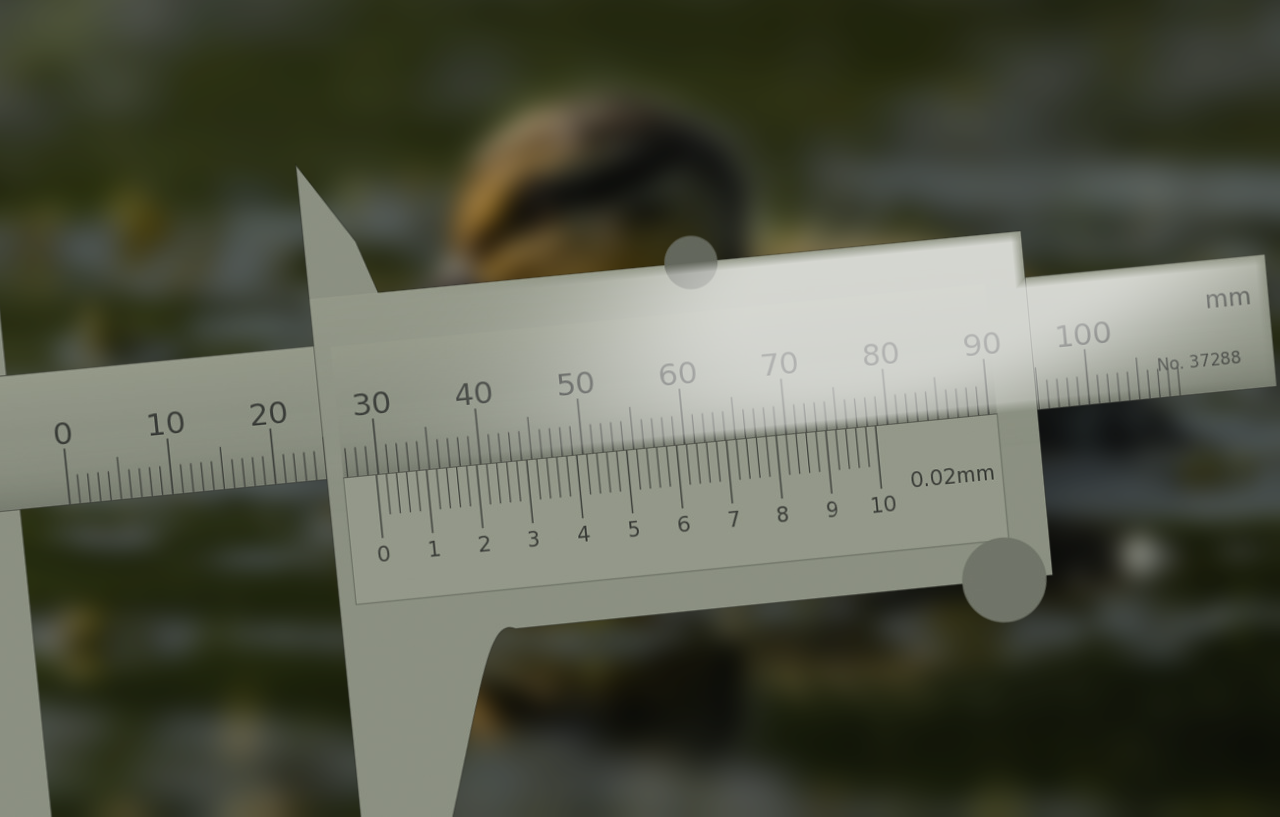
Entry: 29.8 mm
